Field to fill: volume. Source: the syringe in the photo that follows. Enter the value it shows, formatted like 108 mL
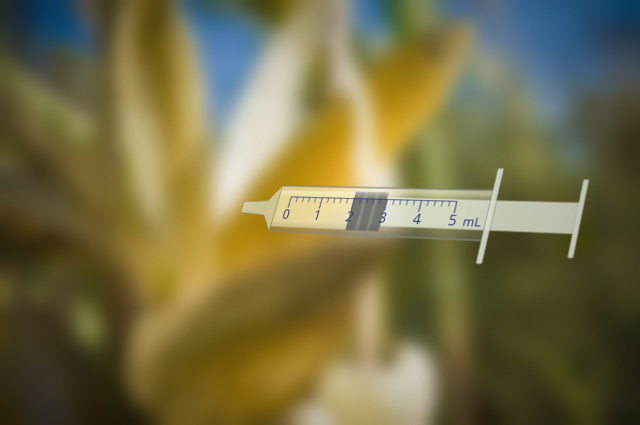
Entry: 2 mL
